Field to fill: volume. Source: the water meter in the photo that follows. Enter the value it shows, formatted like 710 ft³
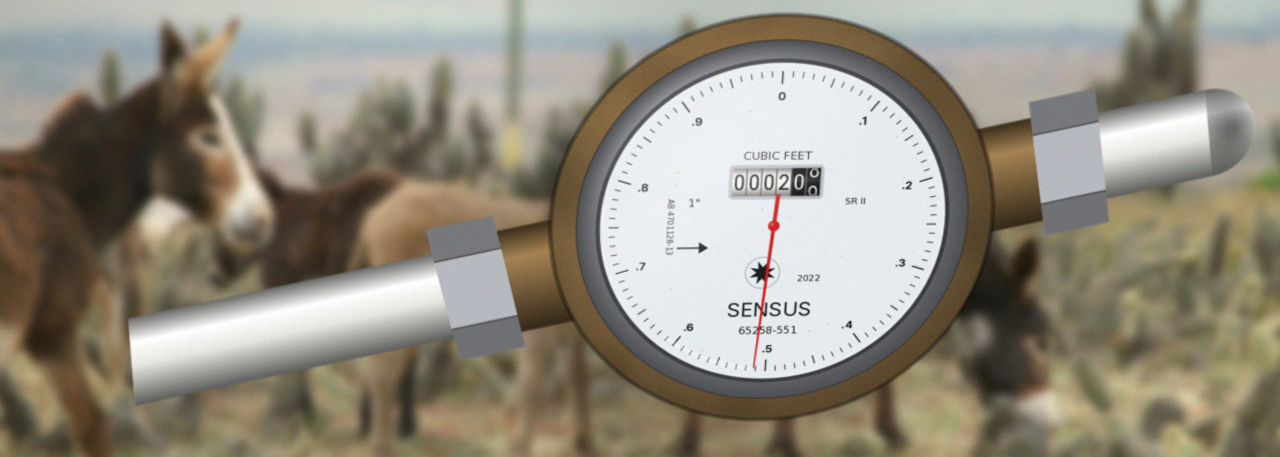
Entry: 208.51 ft³
